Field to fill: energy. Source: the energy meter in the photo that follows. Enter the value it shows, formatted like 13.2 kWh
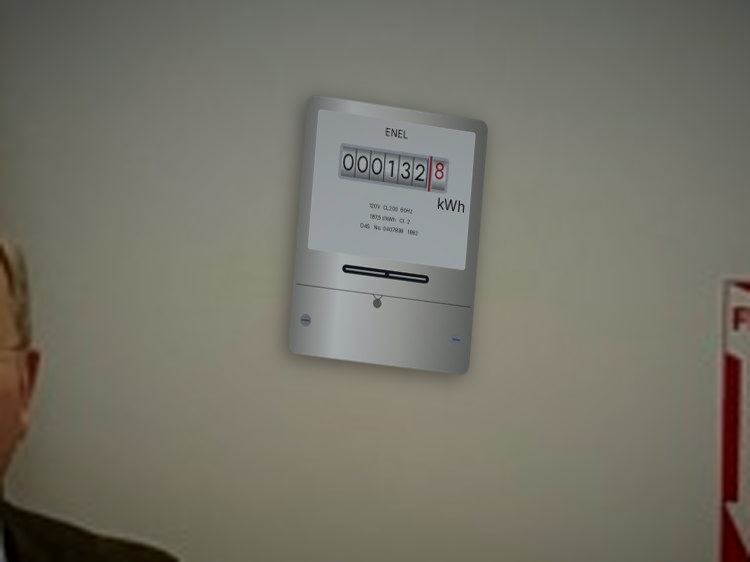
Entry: 132.8 kWh
